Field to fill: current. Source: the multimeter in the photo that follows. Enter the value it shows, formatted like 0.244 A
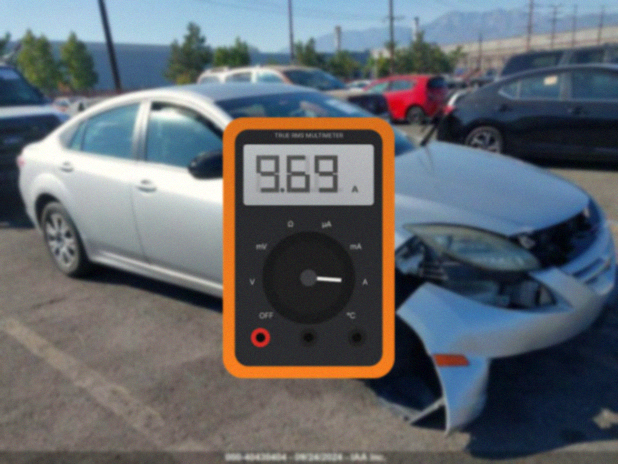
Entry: 9.69 A
